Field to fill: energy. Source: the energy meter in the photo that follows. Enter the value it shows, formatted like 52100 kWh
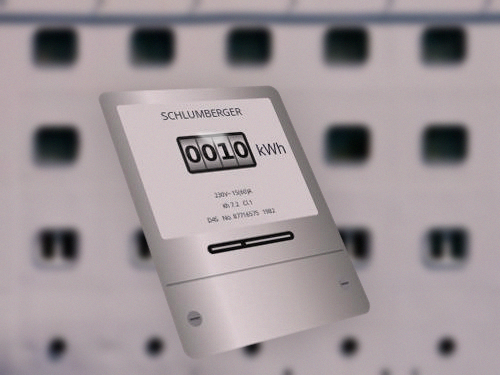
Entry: 10 kWh
